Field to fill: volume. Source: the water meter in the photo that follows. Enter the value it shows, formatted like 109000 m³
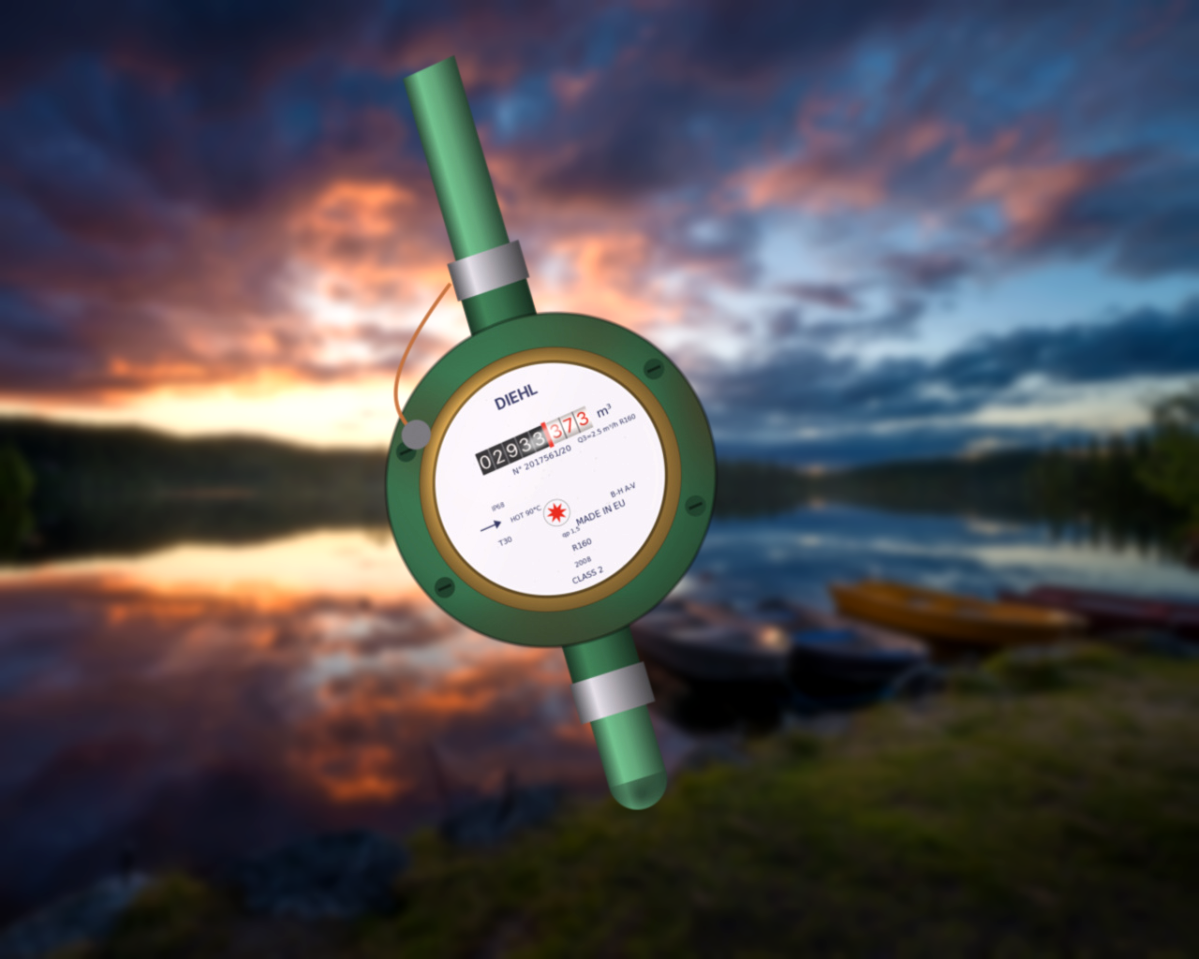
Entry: 2933.373 m³
